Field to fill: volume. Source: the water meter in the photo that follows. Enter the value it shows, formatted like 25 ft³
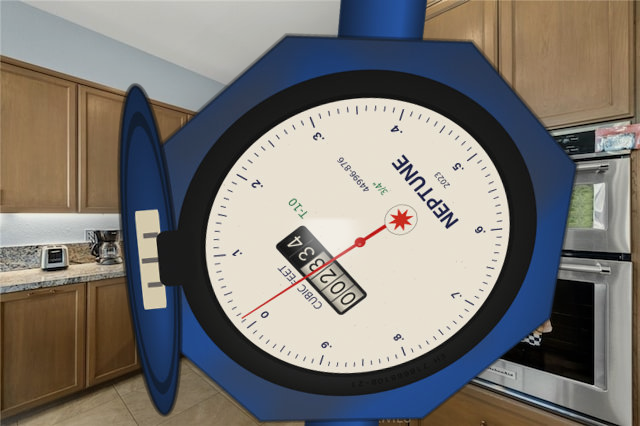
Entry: 2334.01 ft³
